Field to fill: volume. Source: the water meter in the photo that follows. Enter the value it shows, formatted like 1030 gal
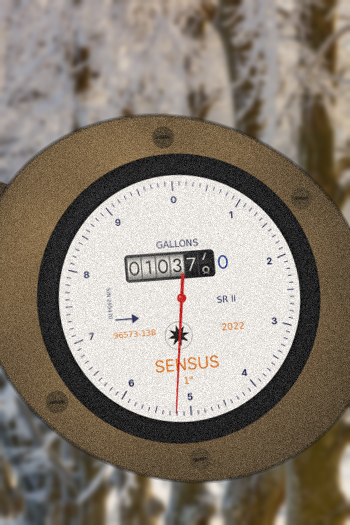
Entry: 103775.2 gal
